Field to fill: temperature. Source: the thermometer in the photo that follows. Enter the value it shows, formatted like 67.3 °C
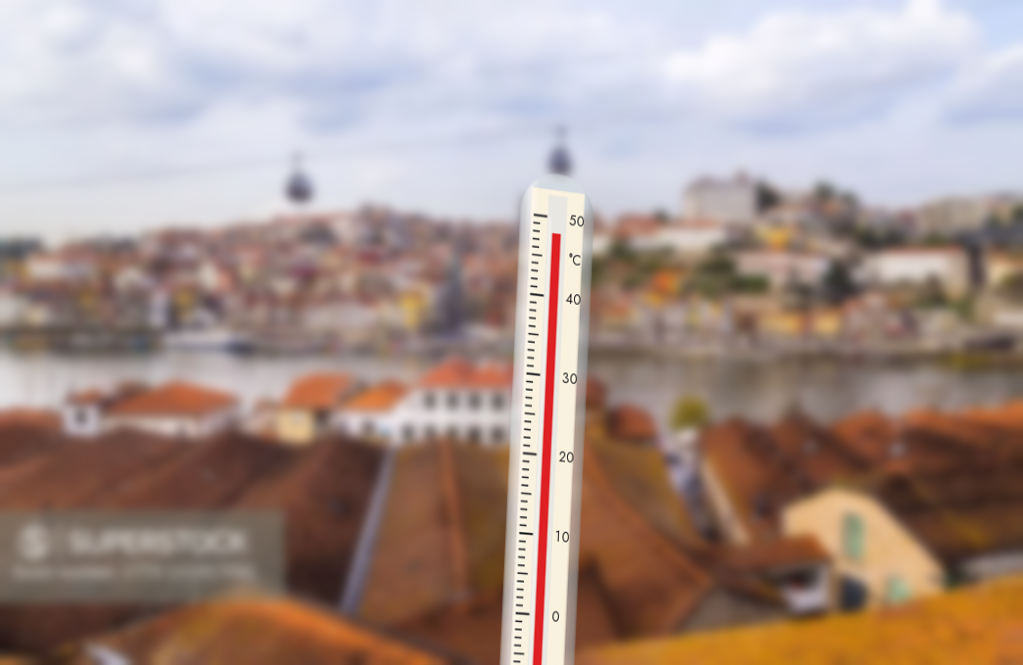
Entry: 48 °C
